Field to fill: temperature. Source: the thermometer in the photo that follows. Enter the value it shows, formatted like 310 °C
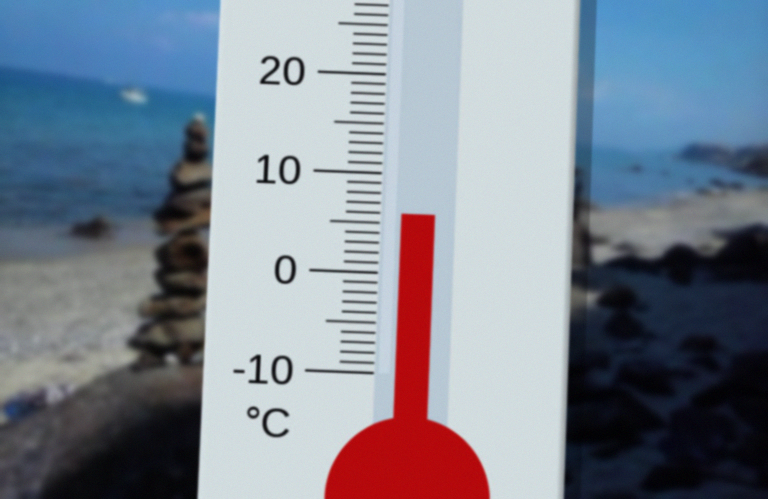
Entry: 6 °C
